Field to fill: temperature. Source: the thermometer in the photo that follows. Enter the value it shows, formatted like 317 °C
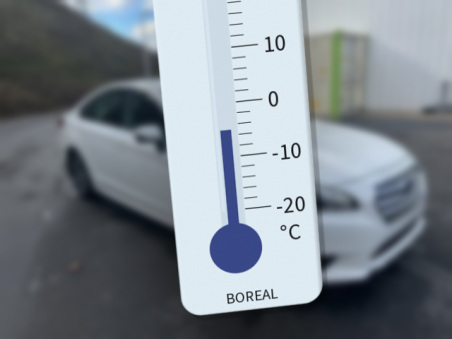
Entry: -5 °C
